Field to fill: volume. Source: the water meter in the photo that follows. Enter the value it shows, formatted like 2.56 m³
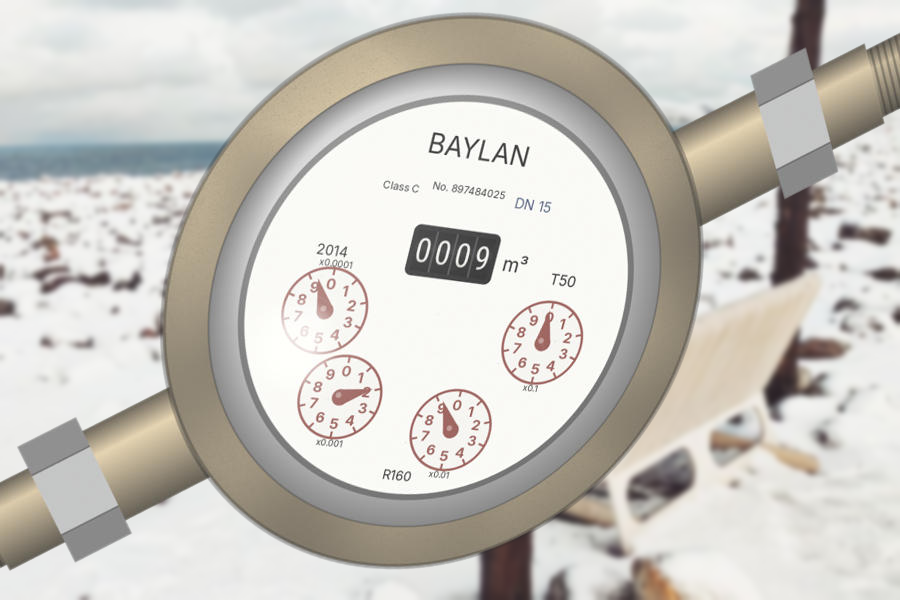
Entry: 8.9919 m³
